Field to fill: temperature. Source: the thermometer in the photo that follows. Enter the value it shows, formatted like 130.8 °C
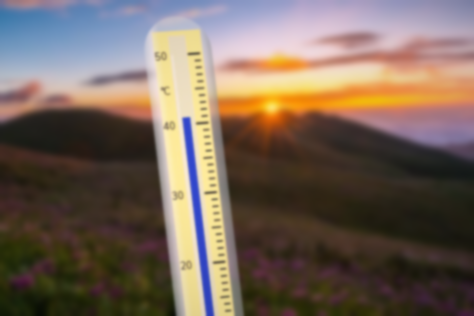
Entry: 41 °C
